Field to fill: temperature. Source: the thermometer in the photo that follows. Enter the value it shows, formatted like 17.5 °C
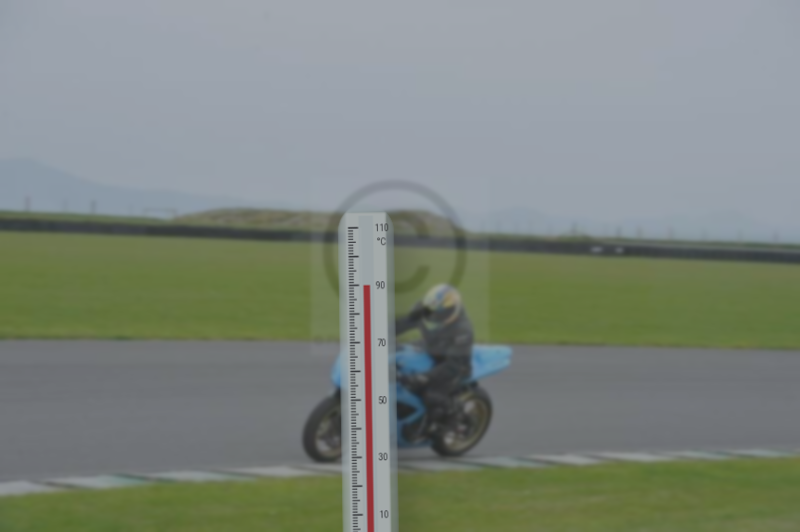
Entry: 90 °C
